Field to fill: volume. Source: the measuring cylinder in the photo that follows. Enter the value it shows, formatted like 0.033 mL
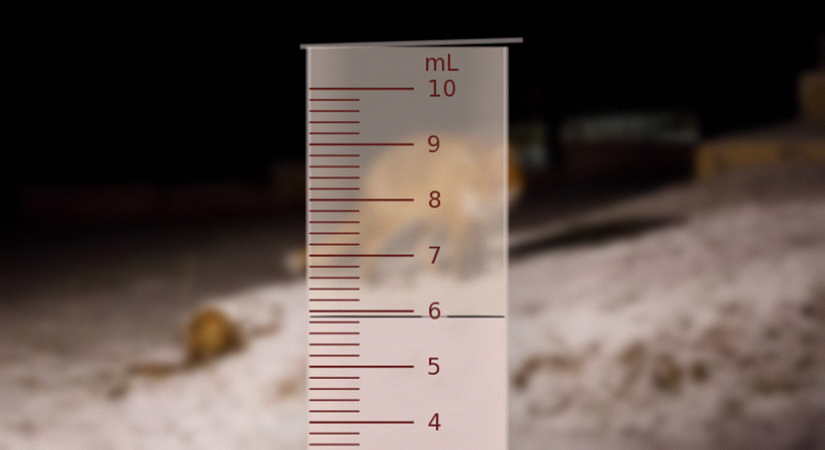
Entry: 5.9 mL
